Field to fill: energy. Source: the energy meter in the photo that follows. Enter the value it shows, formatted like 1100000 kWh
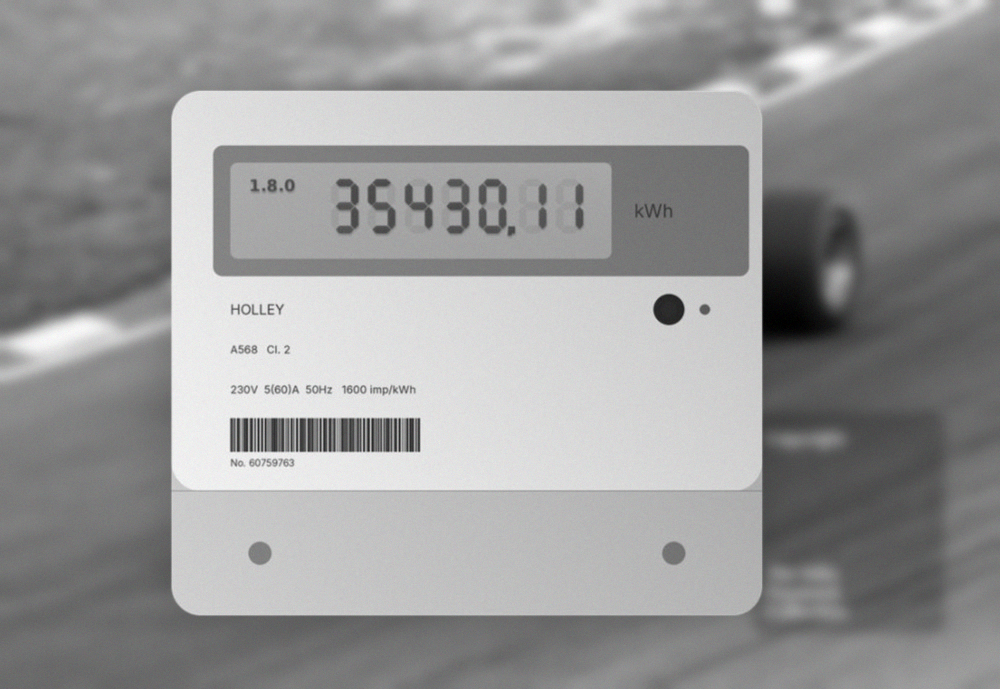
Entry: 35430.11 kWh
